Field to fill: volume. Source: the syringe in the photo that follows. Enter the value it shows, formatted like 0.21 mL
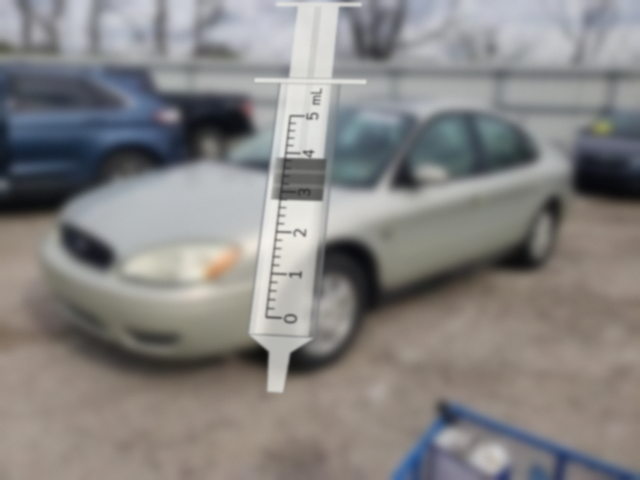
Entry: 2.8 mL
